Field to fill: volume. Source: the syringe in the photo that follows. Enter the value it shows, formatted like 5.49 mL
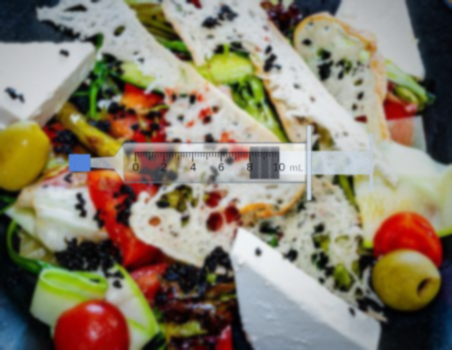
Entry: 8 mL
